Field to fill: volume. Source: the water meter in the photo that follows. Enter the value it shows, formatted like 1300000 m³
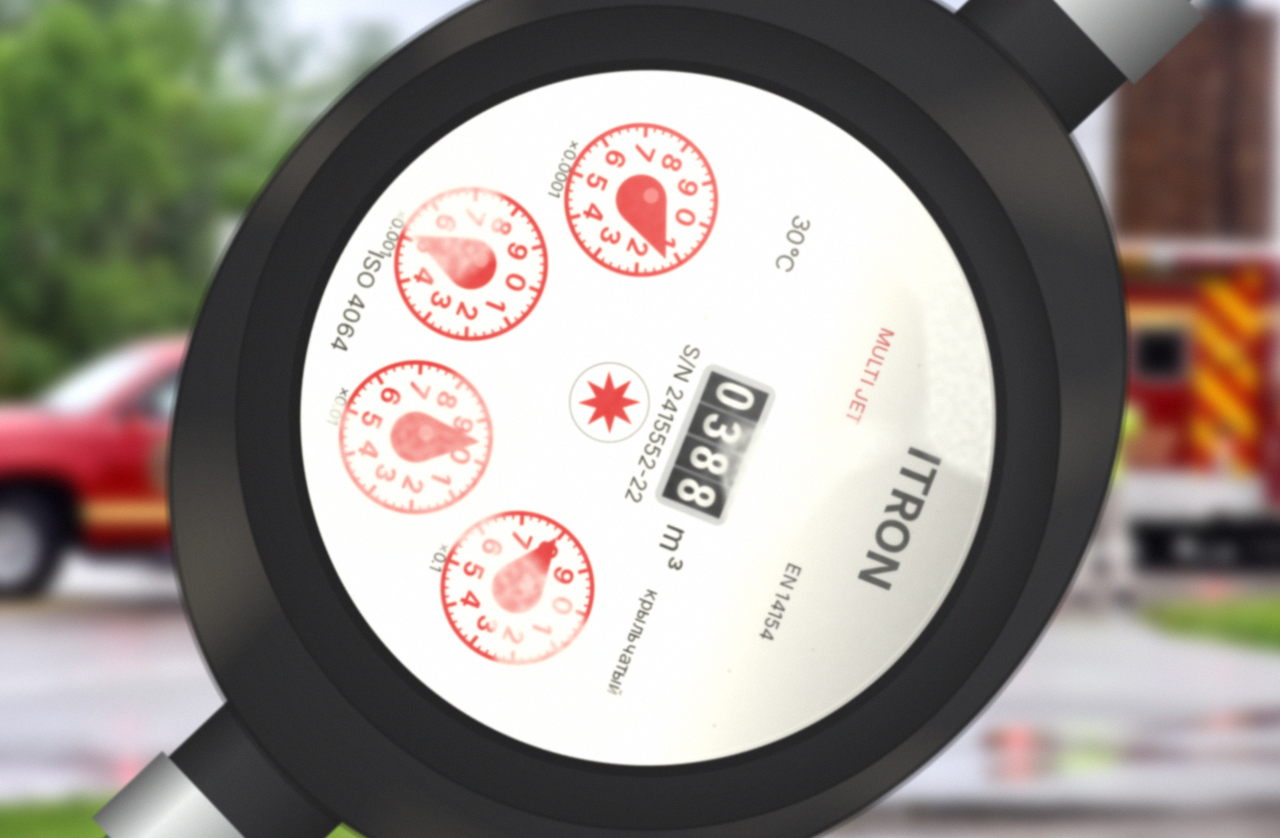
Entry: 388.7951 m³
